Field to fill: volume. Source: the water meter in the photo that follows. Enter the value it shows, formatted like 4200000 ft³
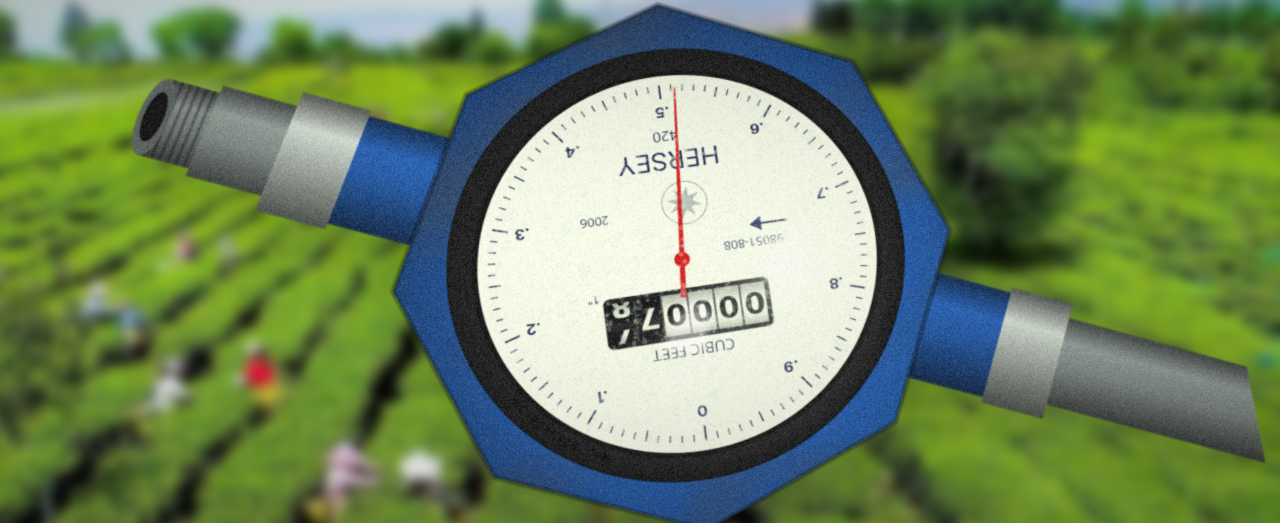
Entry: 77.51 ft³
